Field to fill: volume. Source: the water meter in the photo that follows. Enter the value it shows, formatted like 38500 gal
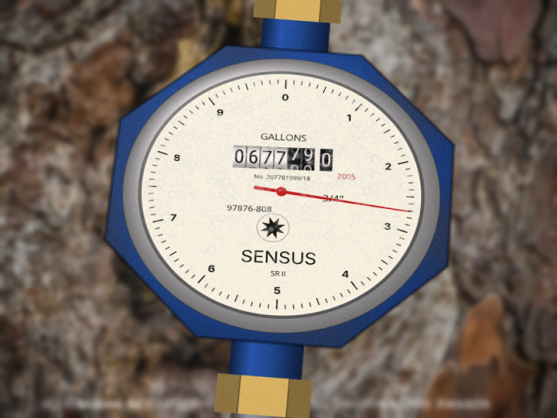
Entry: 677792.7 gal
